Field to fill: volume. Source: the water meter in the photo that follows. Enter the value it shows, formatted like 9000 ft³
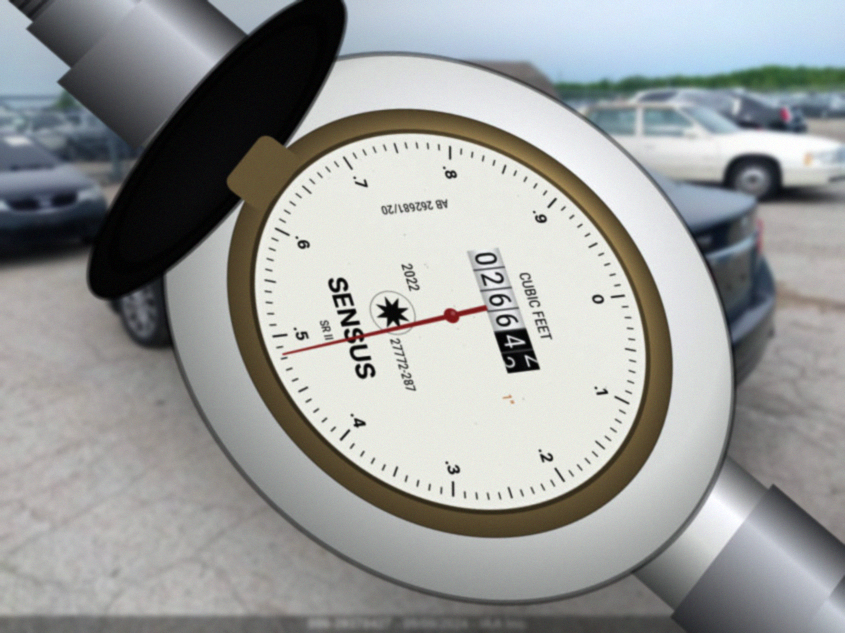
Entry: 26642.48 ft³
